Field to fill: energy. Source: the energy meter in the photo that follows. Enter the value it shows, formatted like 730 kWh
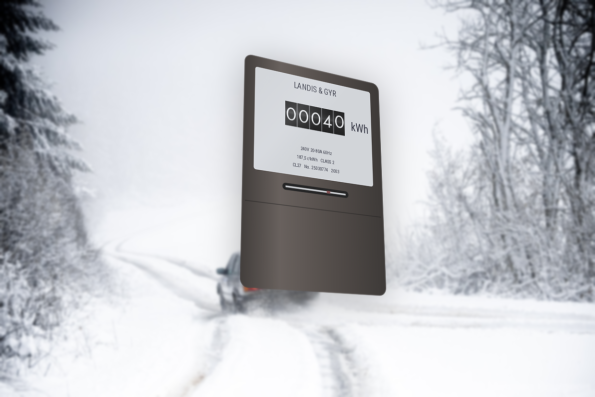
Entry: 40 kWh
